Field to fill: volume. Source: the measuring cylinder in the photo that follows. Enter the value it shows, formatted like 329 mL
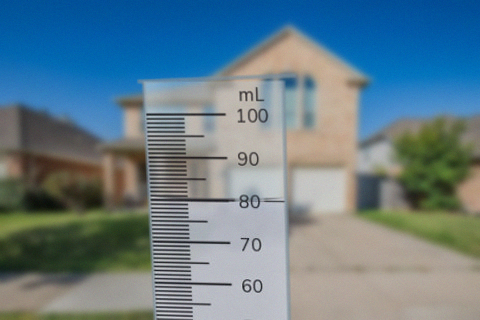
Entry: 80 mL
